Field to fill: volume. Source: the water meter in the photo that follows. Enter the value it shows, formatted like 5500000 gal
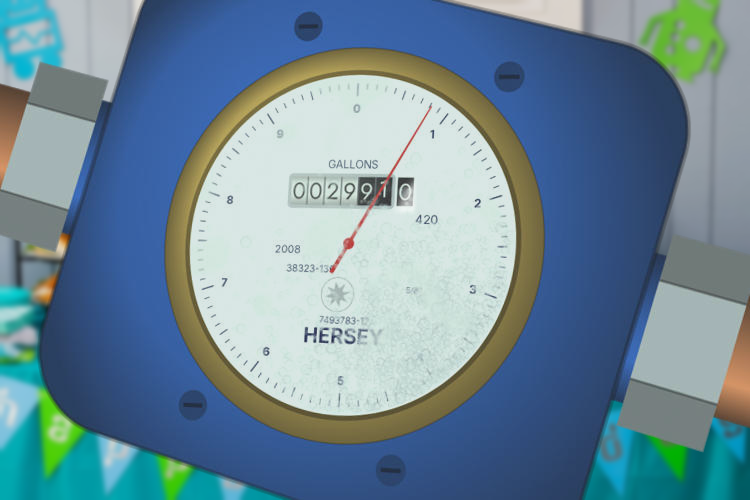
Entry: 29910.8 gal
